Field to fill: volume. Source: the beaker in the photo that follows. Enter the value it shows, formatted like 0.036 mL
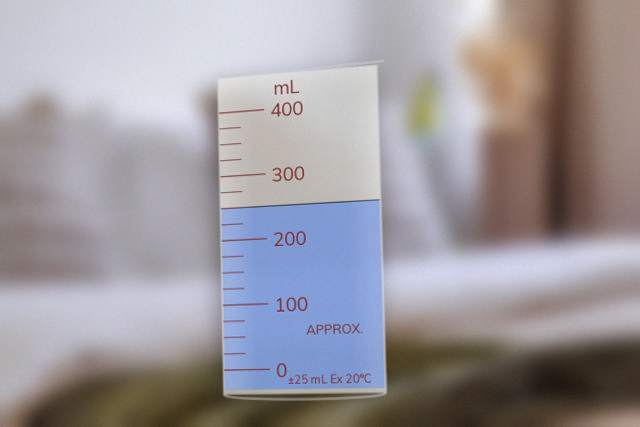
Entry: 250 mL
